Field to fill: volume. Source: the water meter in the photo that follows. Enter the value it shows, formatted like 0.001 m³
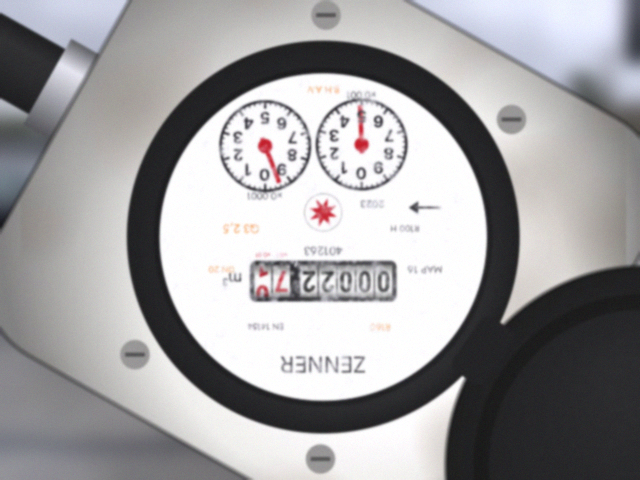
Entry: 22.7049 m³
